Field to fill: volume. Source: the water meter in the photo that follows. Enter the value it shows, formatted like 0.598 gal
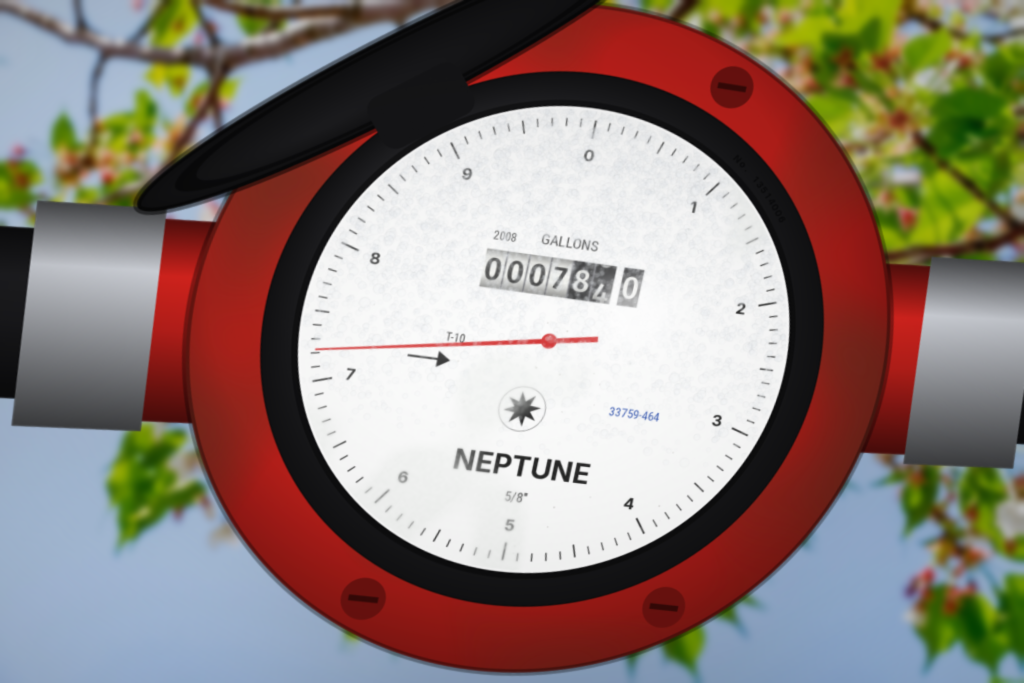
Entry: 7837.2 gal
